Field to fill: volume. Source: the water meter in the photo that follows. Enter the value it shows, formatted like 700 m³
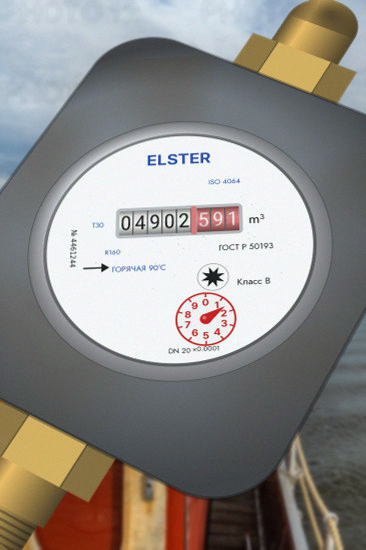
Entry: 4902.5911 m³
